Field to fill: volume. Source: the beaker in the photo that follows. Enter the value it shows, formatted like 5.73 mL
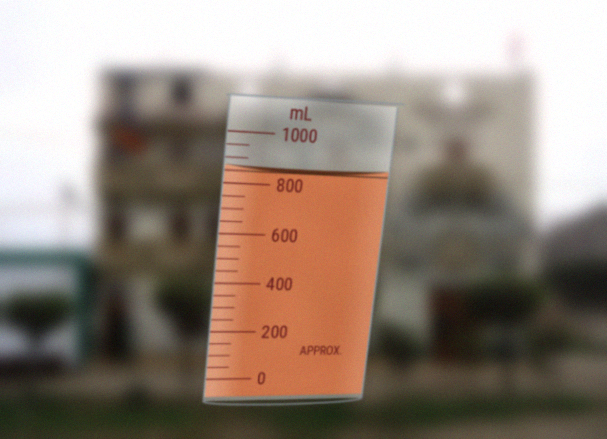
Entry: 850 mL
